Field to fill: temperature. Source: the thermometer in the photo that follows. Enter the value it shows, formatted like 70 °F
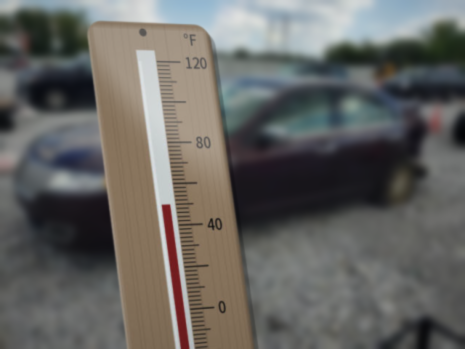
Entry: 50 °F
